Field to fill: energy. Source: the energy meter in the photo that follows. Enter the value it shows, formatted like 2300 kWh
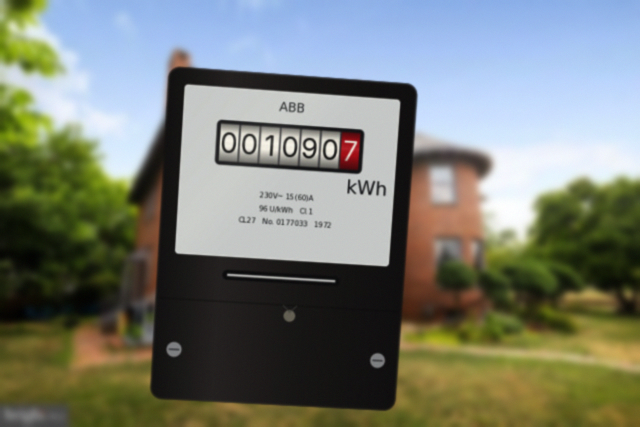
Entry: 1090.7 kWh
